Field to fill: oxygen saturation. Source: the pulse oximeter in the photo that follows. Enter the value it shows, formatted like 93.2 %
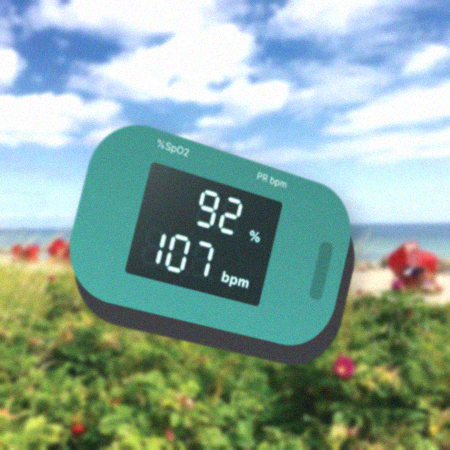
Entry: 92 %
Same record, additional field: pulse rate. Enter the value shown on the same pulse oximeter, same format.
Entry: 107 bpm
